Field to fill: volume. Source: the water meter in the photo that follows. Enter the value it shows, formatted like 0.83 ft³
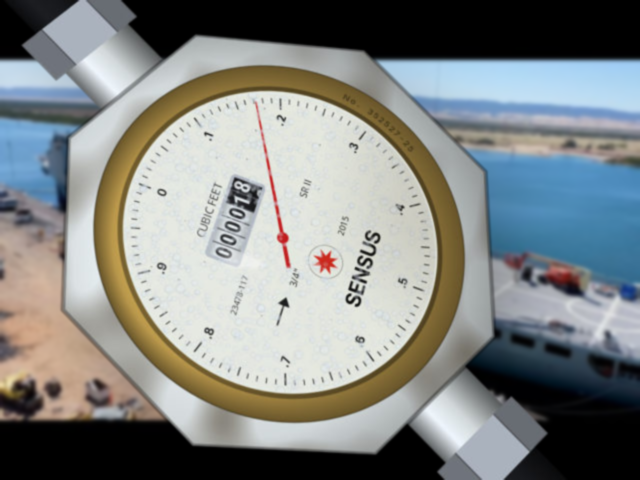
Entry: 18.17 ft³
